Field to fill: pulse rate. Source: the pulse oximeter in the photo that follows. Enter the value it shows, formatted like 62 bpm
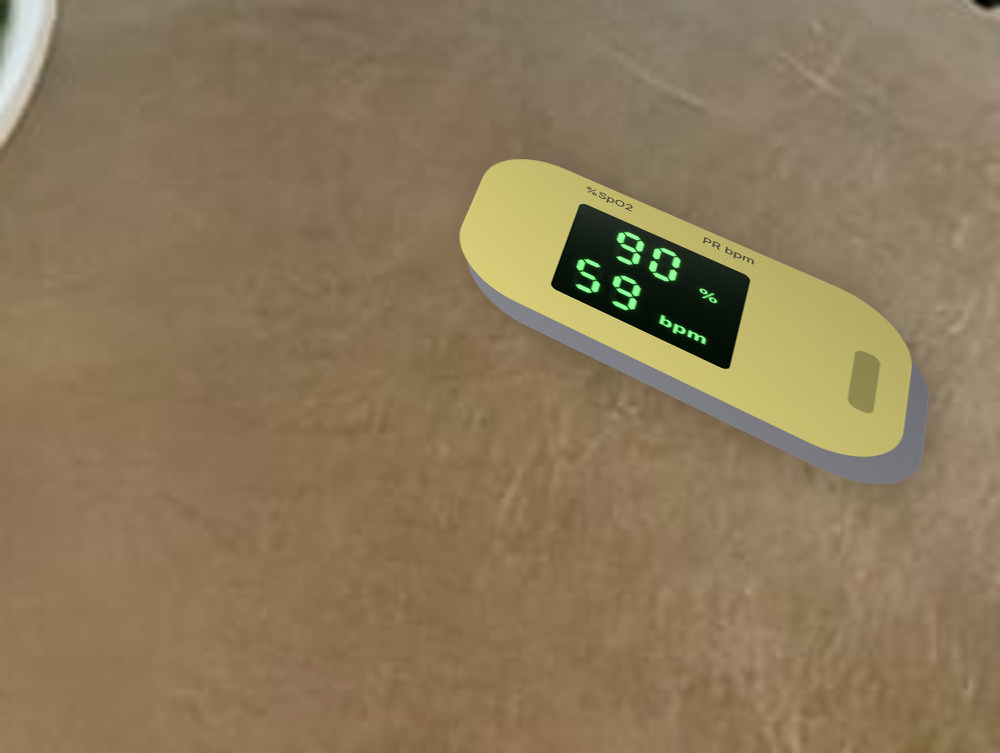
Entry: 59 bpm
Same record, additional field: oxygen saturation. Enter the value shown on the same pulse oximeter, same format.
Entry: 90 %
